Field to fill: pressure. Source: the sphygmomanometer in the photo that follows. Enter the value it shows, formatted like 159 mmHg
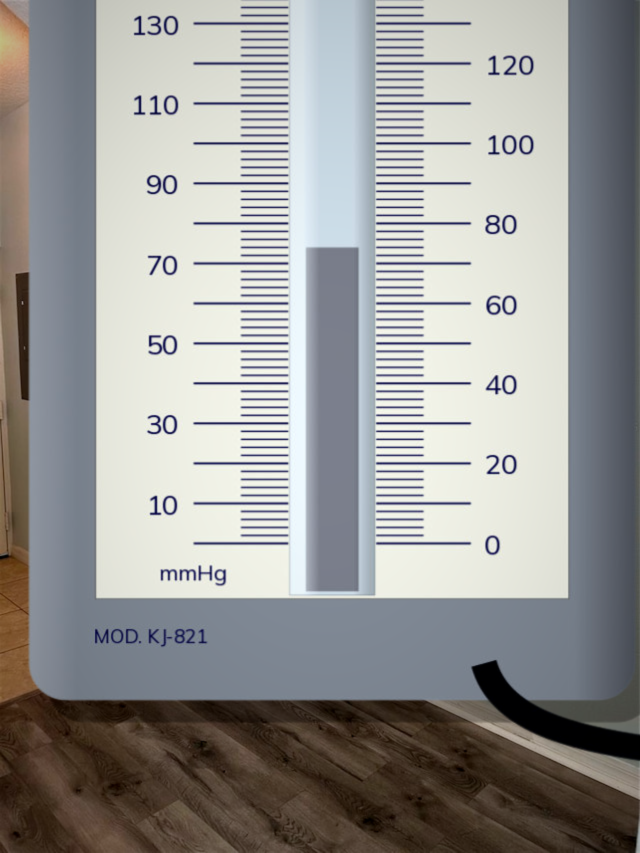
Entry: 74 mmHg
